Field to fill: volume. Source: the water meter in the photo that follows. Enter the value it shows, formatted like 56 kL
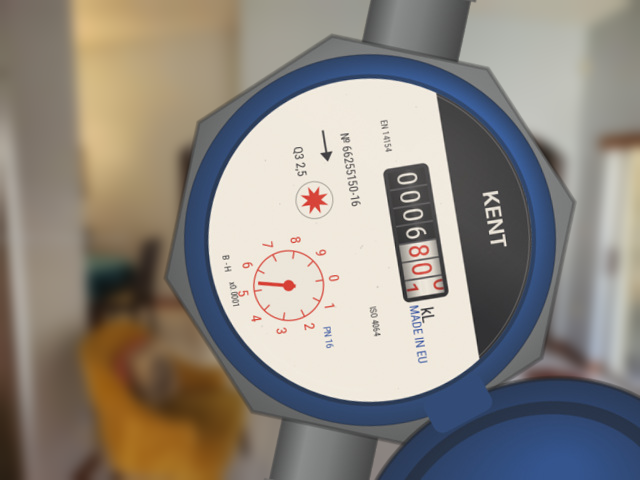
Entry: 6.8005 kL
